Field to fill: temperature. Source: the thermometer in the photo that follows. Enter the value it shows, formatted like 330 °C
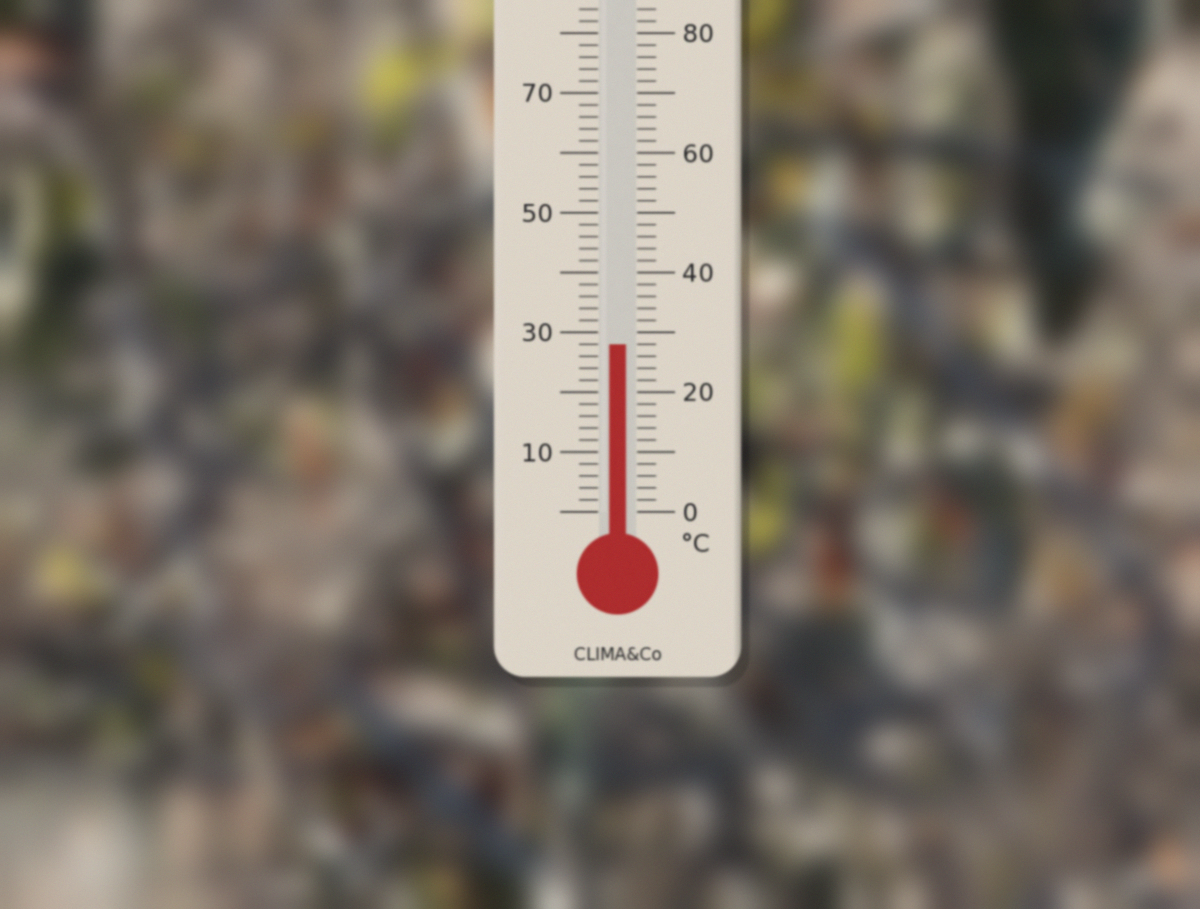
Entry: 28 °C
